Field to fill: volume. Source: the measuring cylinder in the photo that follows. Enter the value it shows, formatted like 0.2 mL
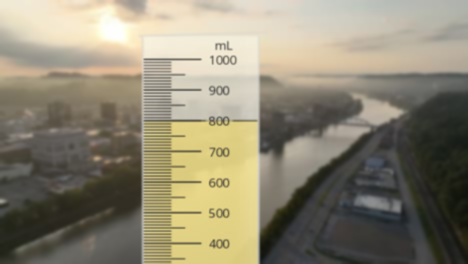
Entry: 800 mL
